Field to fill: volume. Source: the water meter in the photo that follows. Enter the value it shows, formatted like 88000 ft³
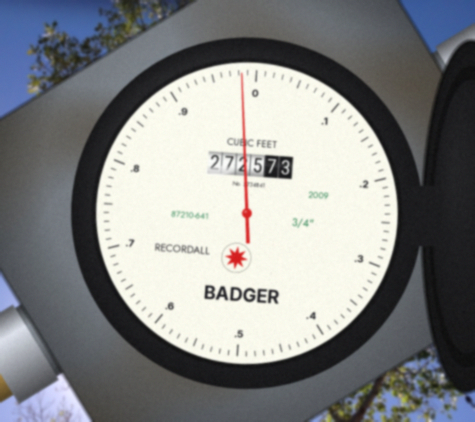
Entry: 272572.98 ft³
